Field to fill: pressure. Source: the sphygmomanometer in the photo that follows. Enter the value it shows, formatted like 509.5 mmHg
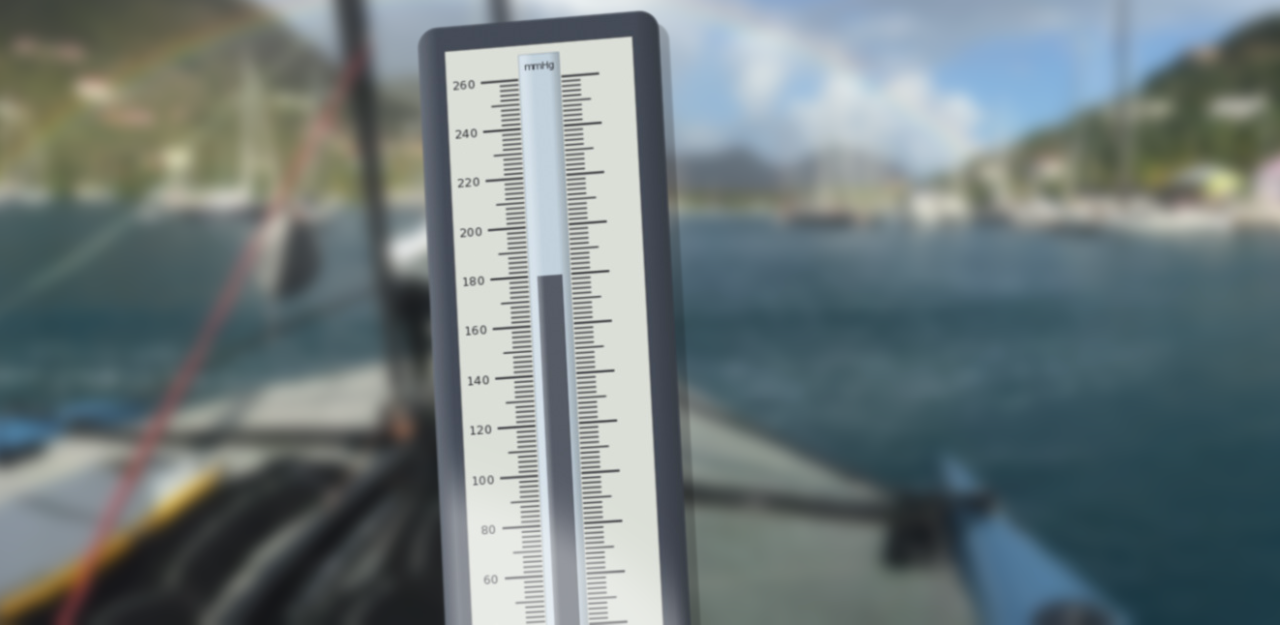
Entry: 180 mmHg
